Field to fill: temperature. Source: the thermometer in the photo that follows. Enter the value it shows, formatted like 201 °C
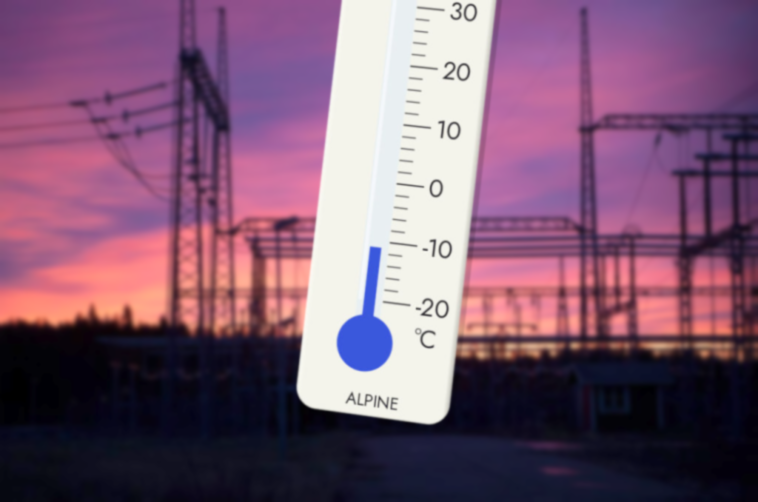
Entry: -11 °C
